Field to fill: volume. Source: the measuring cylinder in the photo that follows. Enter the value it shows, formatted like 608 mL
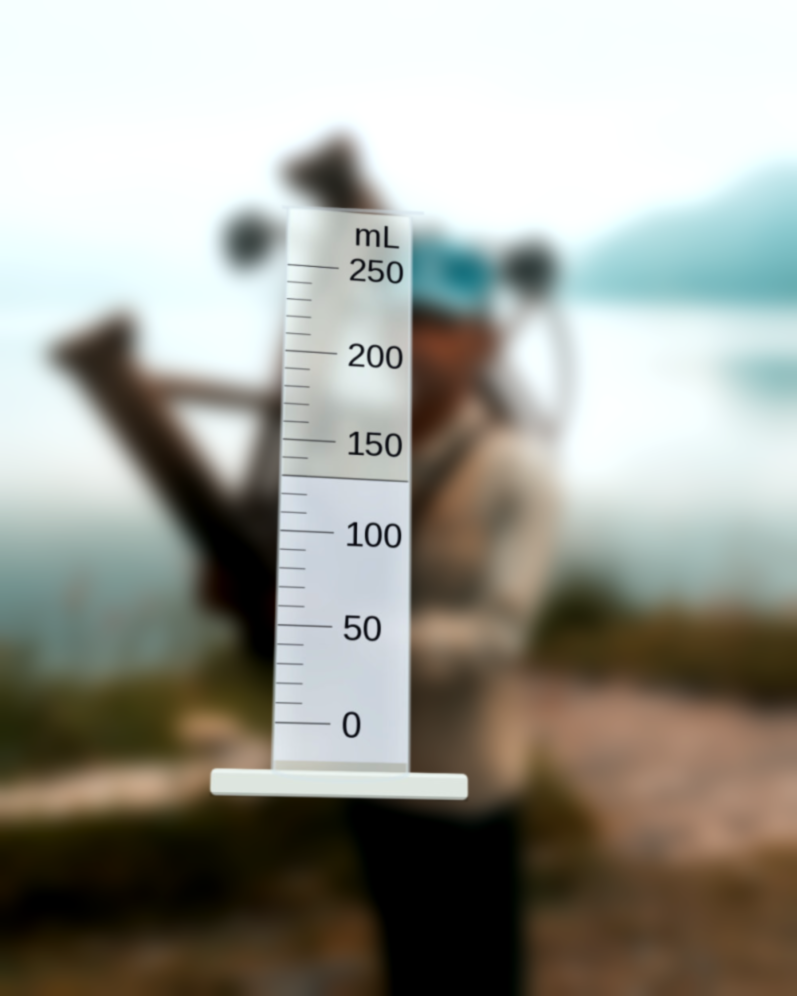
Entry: 130 mL
